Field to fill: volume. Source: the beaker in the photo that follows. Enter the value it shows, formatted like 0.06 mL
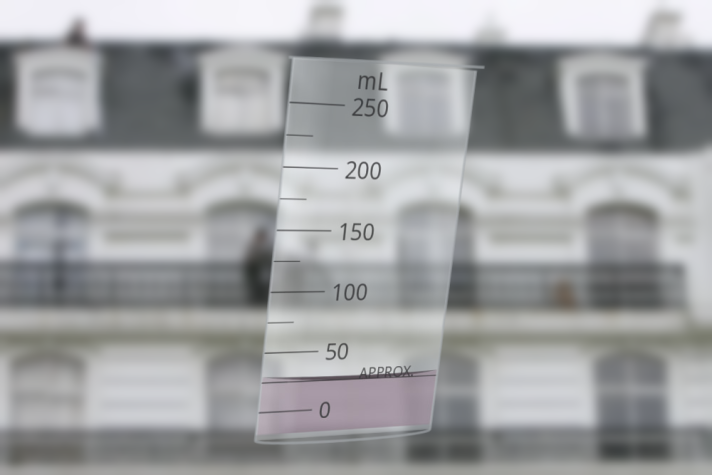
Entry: 25 mL
